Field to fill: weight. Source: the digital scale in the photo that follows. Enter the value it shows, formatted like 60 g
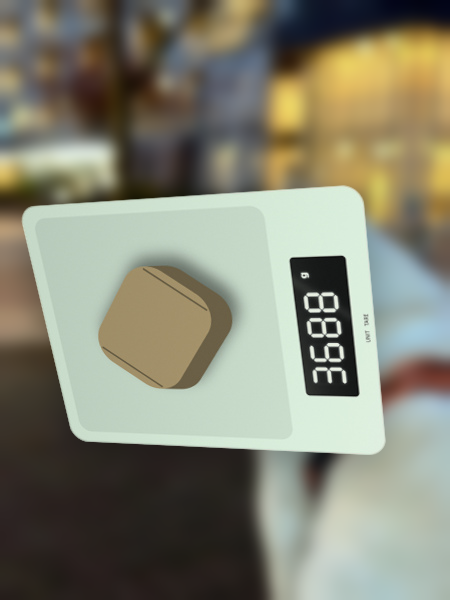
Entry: 3688 g
